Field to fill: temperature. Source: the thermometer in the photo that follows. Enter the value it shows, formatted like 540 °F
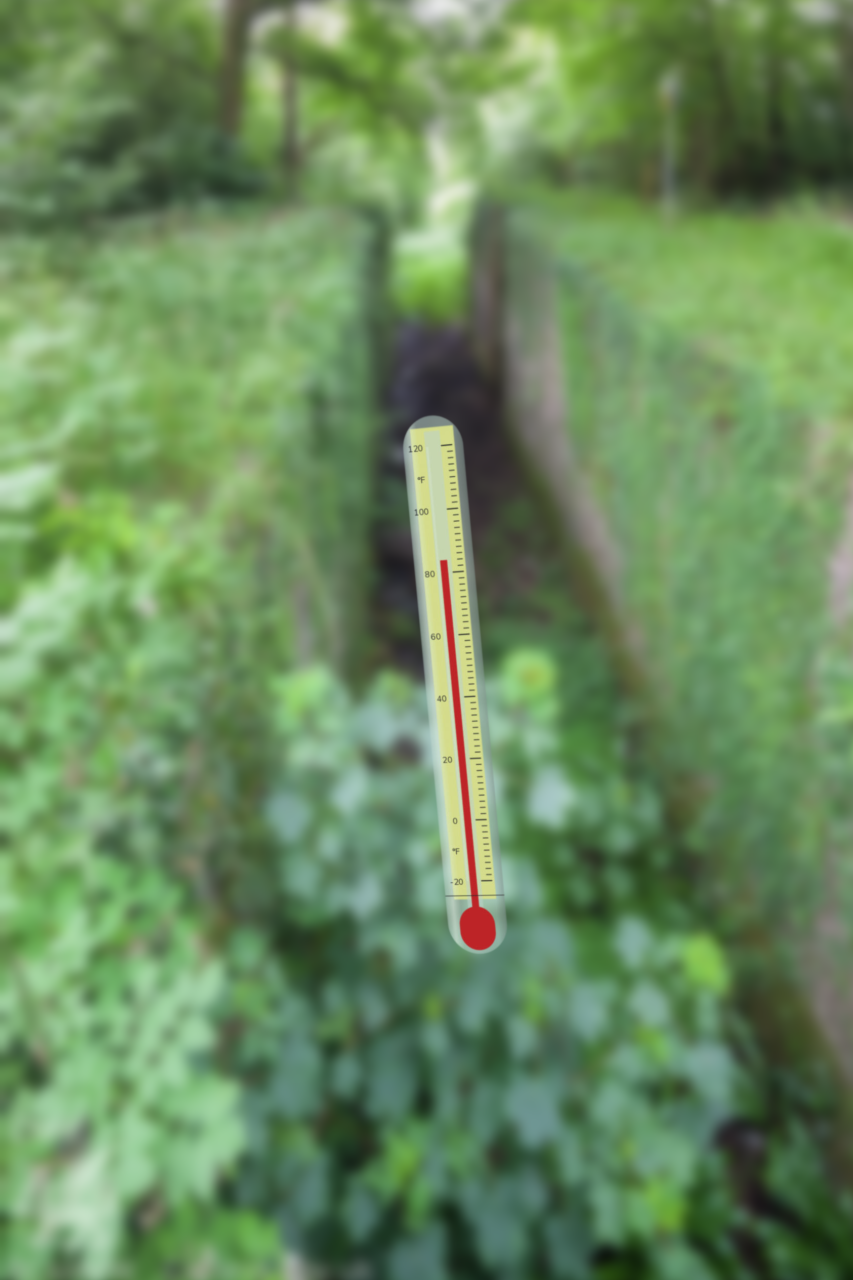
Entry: 84 °F
